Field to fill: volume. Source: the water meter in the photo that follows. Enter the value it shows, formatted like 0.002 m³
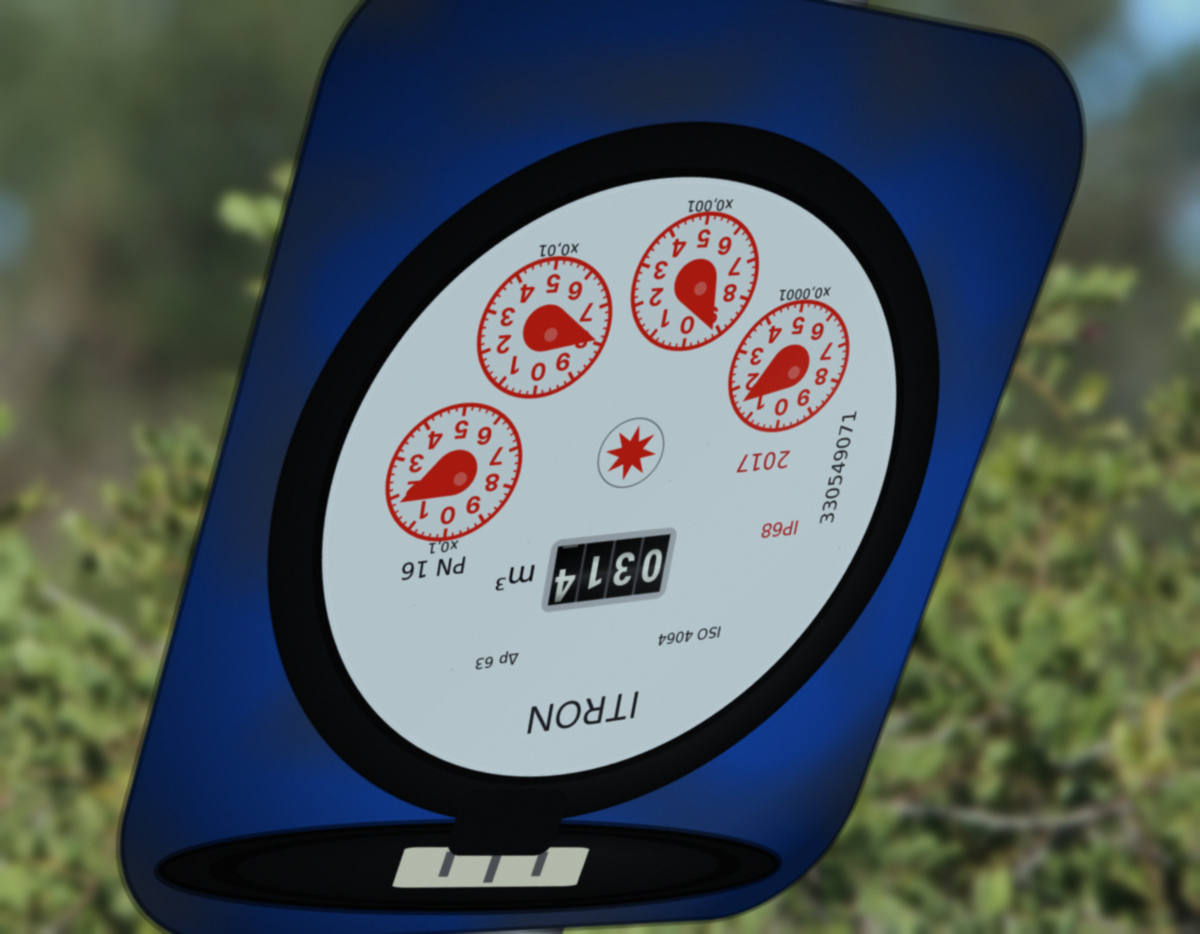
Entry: 314.1791 m³
